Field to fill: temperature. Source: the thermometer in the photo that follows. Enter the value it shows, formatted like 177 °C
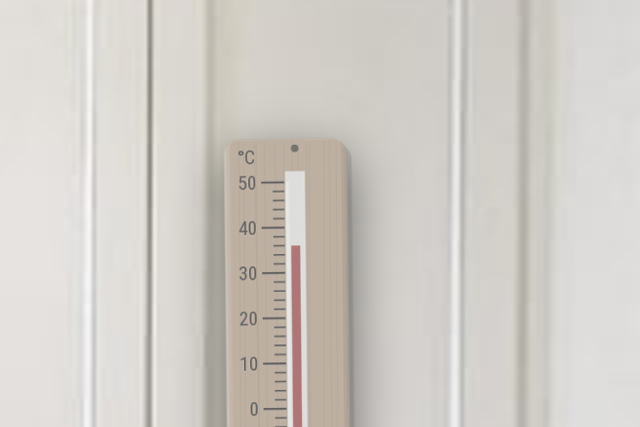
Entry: 36 °C
